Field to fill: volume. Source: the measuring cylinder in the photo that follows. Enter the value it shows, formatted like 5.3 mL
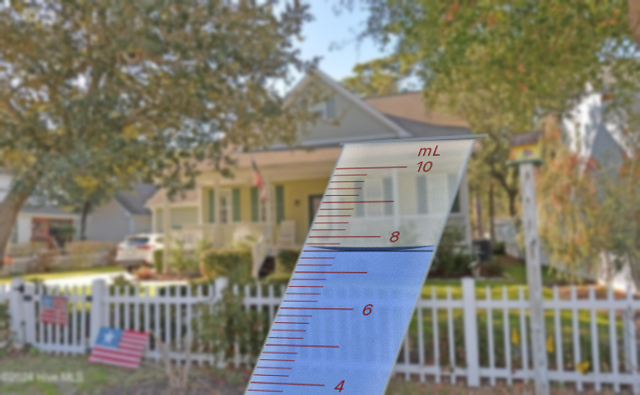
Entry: 7.6 mL
